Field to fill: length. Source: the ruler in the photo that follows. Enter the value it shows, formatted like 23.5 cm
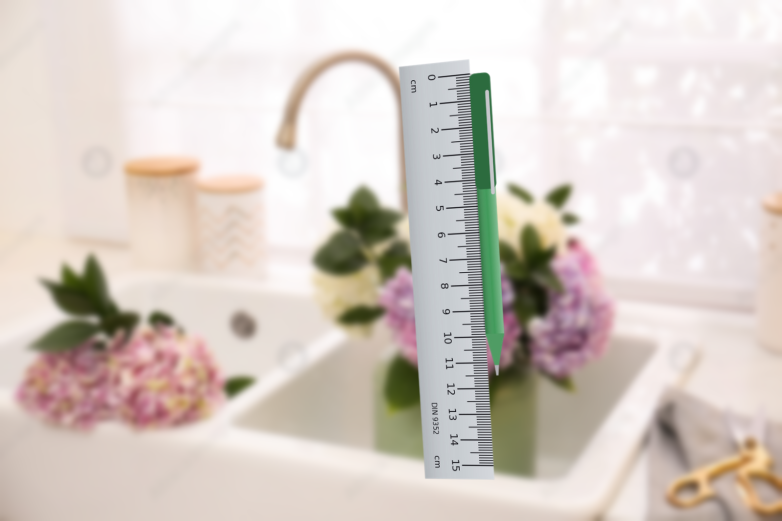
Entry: 11.5 cm
